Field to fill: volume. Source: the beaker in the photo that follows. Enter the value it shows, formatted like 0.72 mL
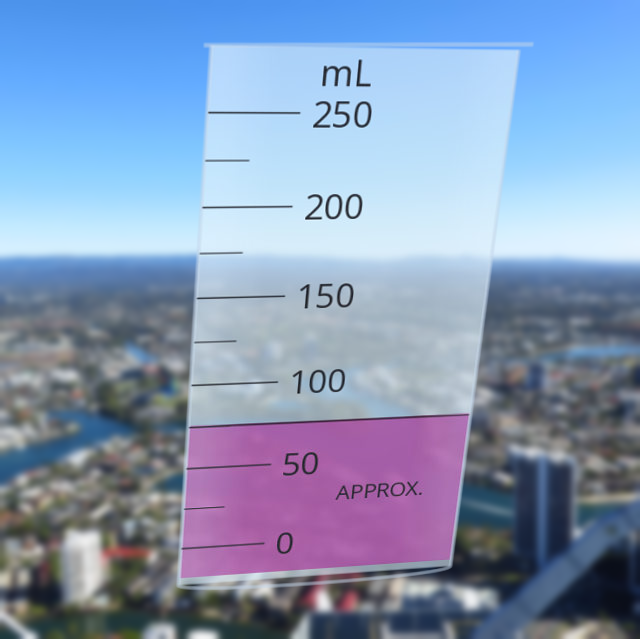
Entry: 75 mL
